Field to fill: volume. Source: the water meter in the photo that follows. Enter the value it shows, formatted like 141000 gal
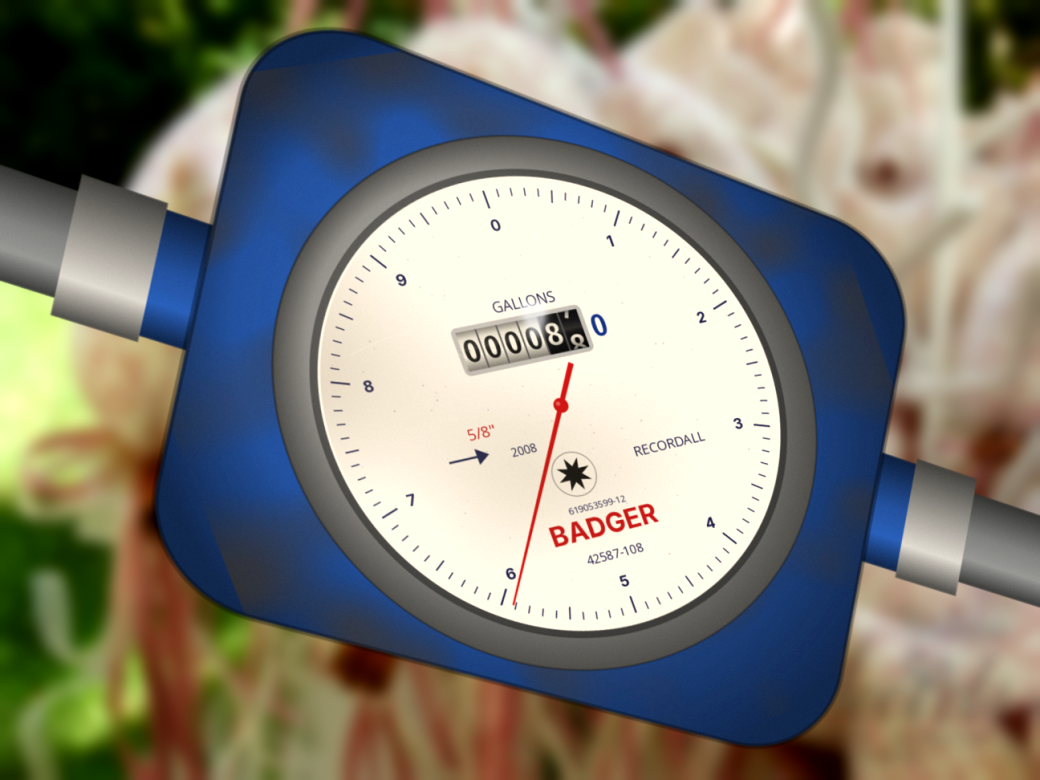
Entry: 875.9 gal
